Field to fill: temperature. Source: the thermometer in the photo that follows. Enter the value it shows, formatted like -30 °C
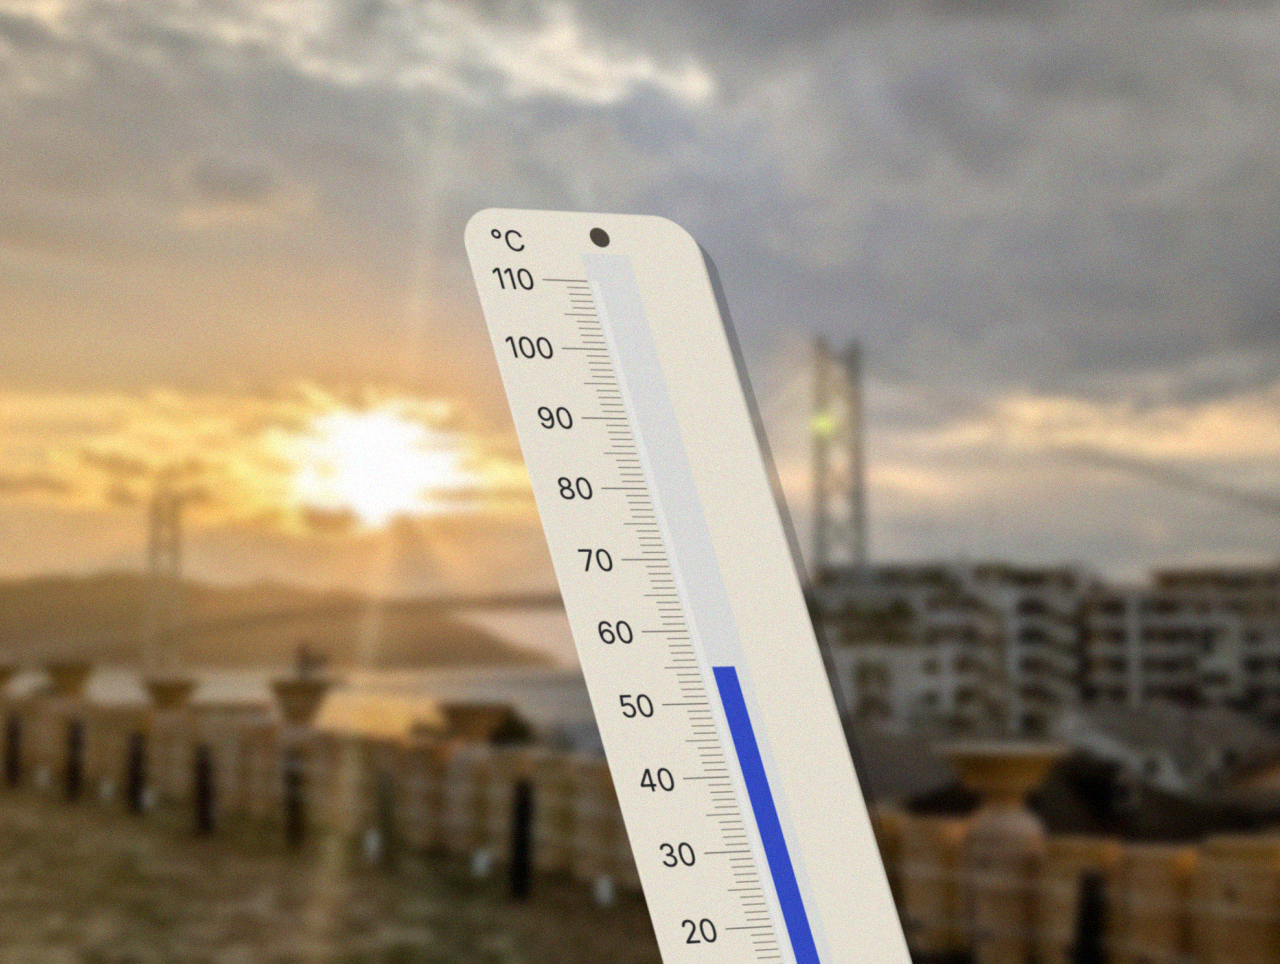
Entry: 55 °C
